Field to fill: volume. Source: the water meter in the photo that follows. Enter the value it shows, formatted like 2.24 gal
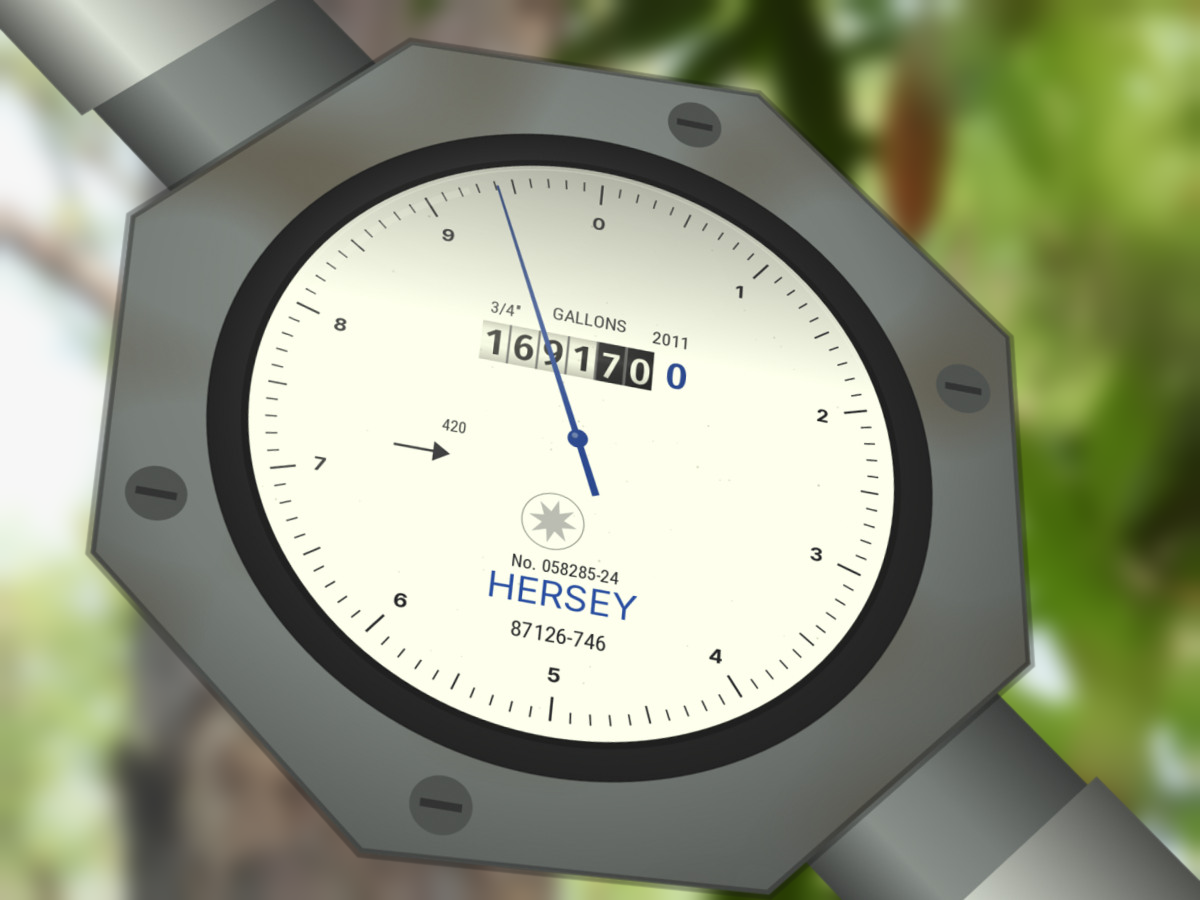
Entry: 1691699.4 gal
